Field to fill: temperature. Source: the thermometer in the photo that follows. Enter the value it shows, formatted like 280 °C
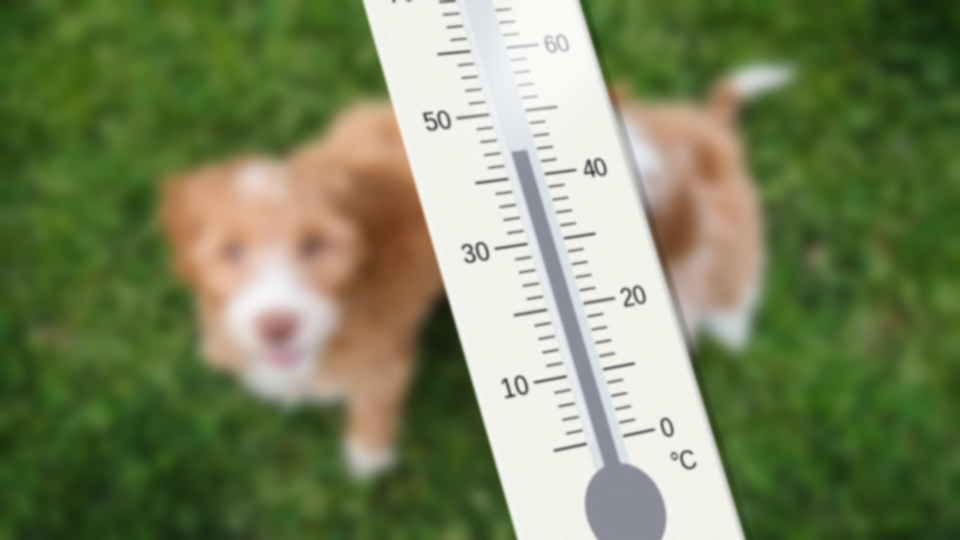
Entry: 44 °C
